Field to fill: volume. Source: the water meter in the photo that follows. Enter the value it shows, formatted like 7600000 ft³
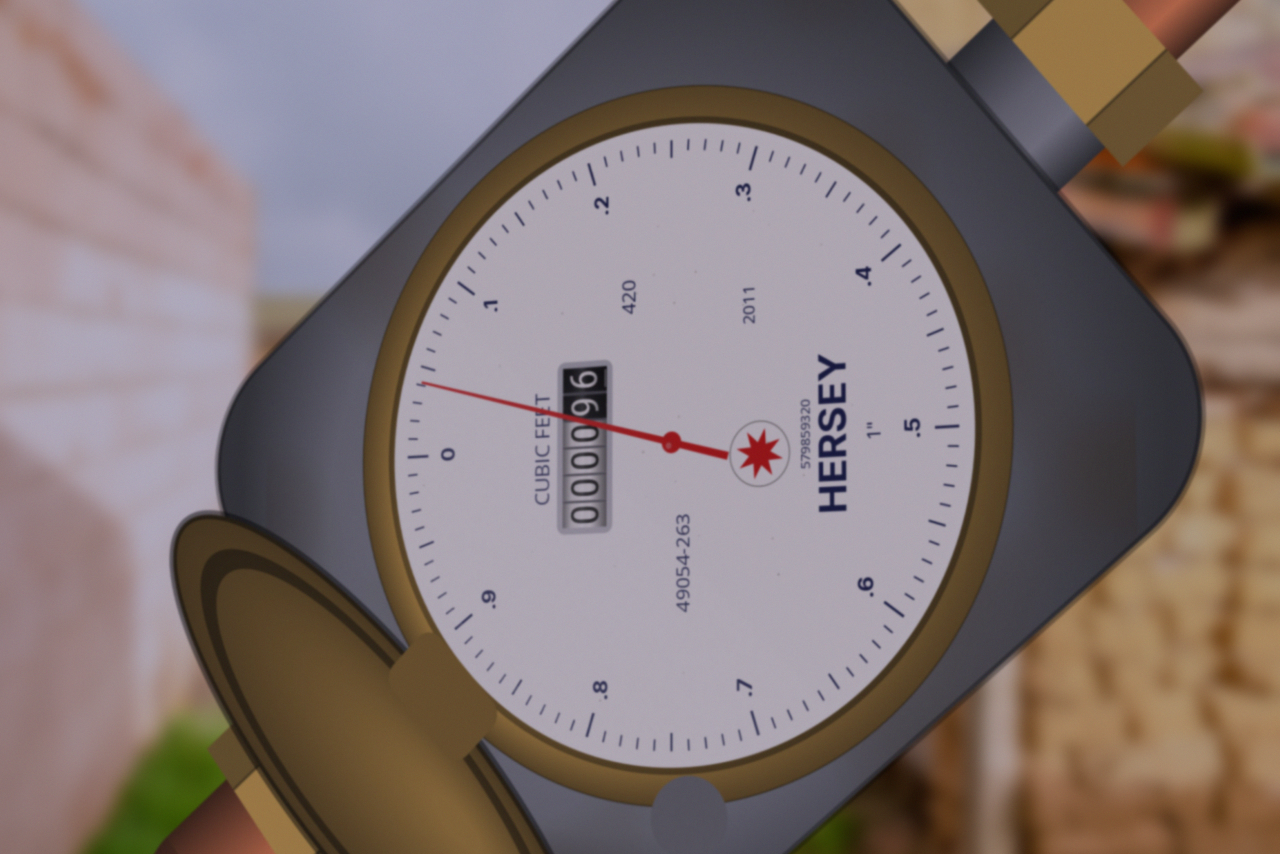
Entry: 96.04 ft³
